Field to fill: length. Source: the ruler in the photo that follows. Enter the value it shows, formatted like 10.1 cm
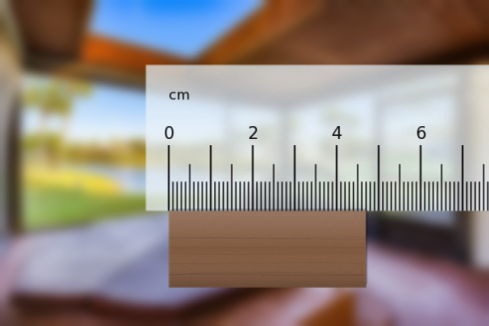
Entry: 4.7 cm
